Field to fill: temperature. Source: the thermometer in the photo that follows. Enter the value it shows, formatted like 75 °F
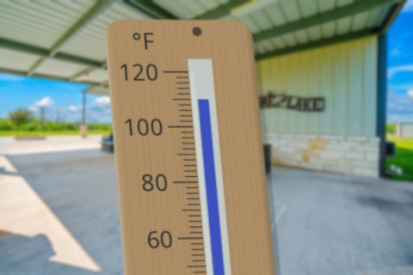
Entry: 110 °F
